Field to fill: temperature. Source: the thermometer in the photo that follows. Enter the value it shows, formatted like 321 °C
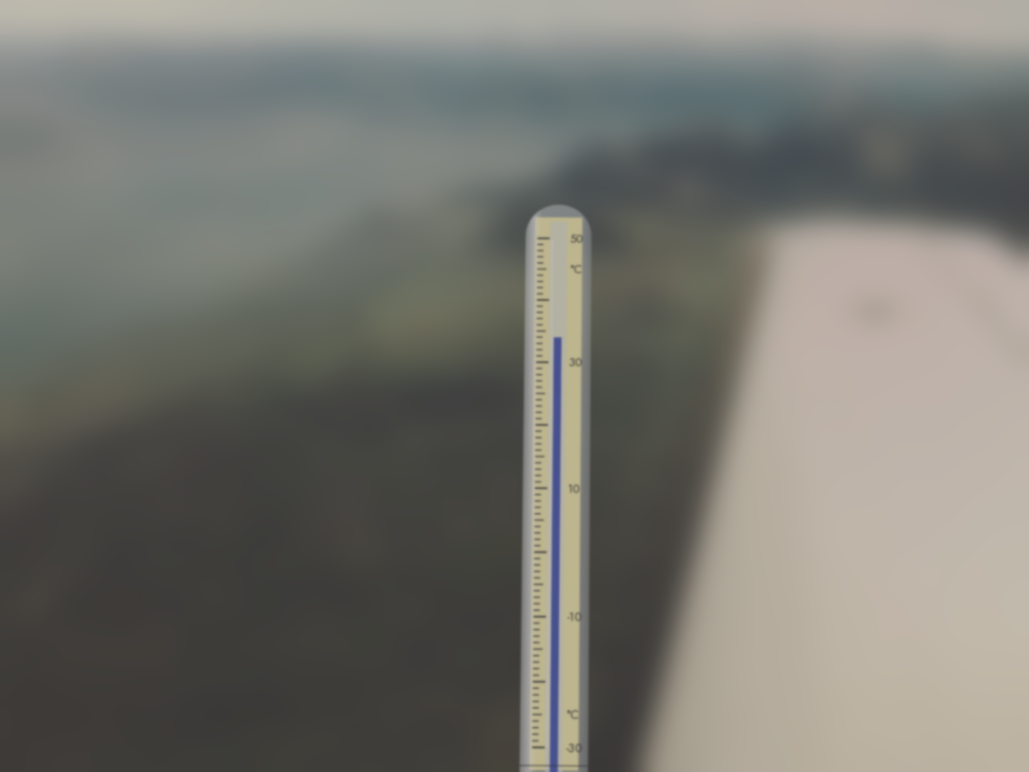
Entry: 34 °C
